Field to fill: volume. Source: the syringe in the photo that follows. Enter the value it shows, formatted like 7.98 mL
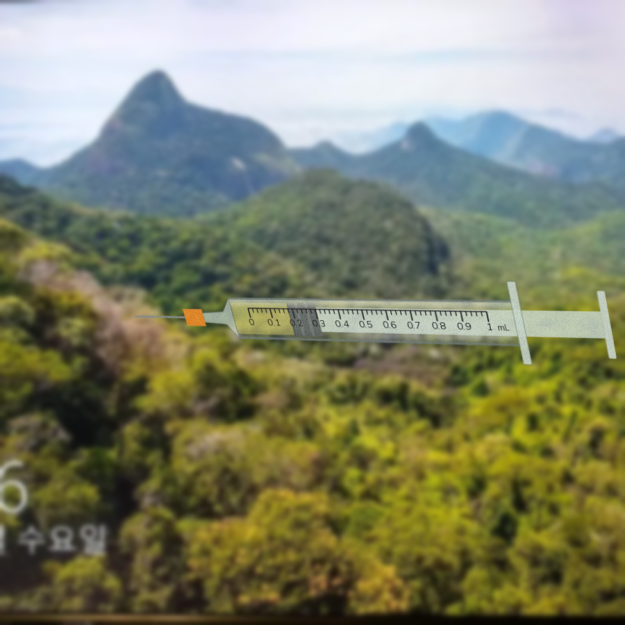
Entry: 0.18 mL
